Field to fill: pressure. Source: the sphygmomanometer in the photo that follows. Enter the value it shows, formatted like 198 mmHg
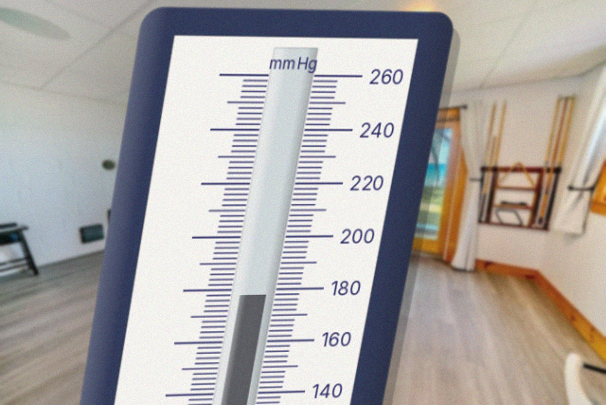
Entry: 178 mmHg
